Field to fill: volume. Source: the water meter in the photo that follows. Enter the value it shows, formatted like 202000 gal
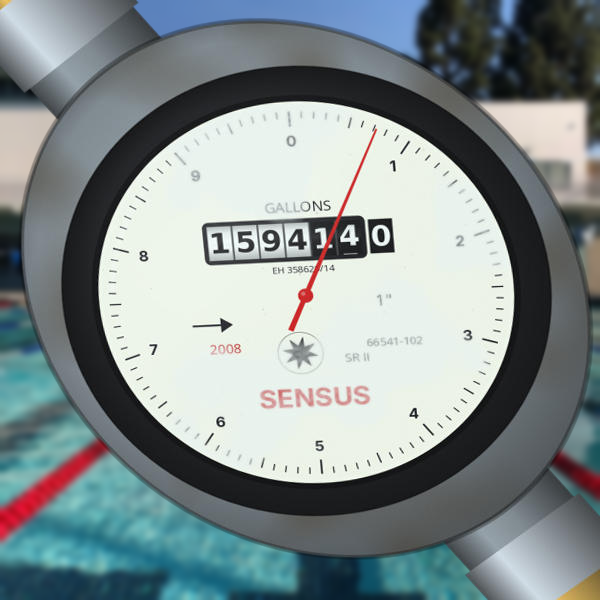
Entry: 1594140.7 gal
